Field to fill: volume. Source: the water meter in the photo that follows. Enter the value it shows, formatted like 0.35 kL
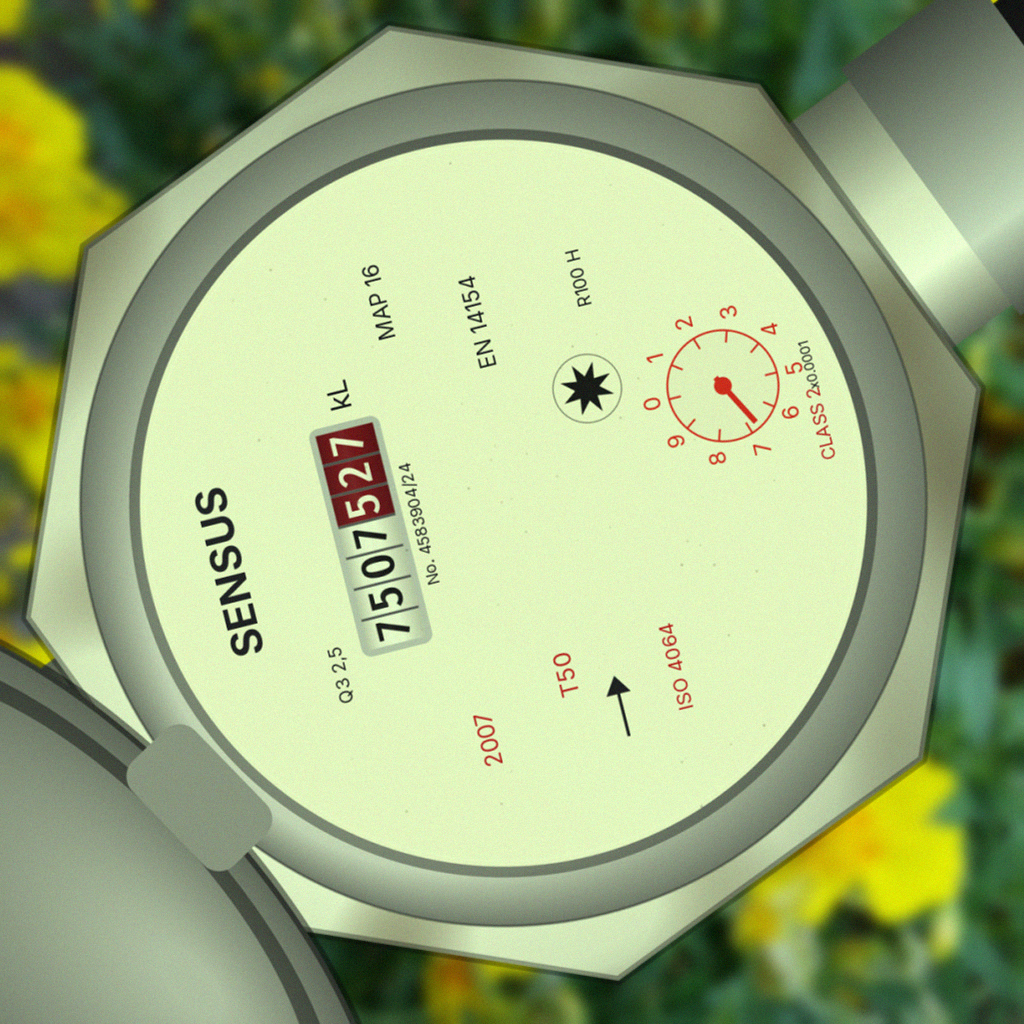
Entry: 7507.5276 kL
